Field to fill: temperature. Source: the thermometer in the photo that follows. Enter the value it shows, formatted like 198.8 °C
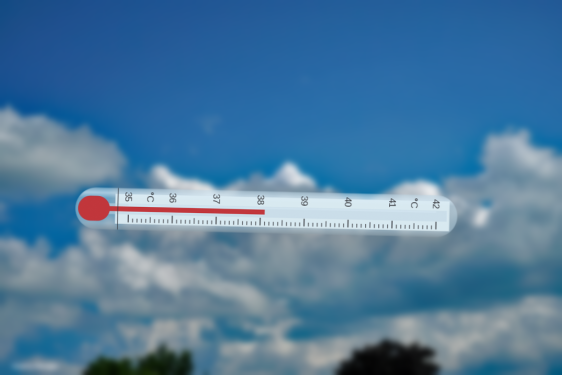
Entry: 38.1 °C
